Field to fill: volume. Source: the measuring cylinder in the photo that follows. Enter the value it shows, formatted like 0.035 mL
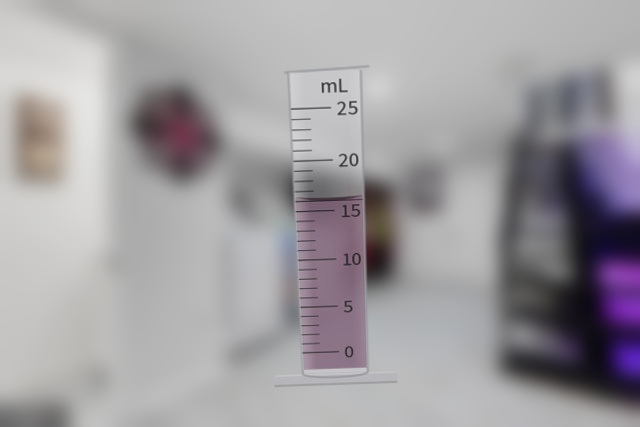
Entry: 16 mL
